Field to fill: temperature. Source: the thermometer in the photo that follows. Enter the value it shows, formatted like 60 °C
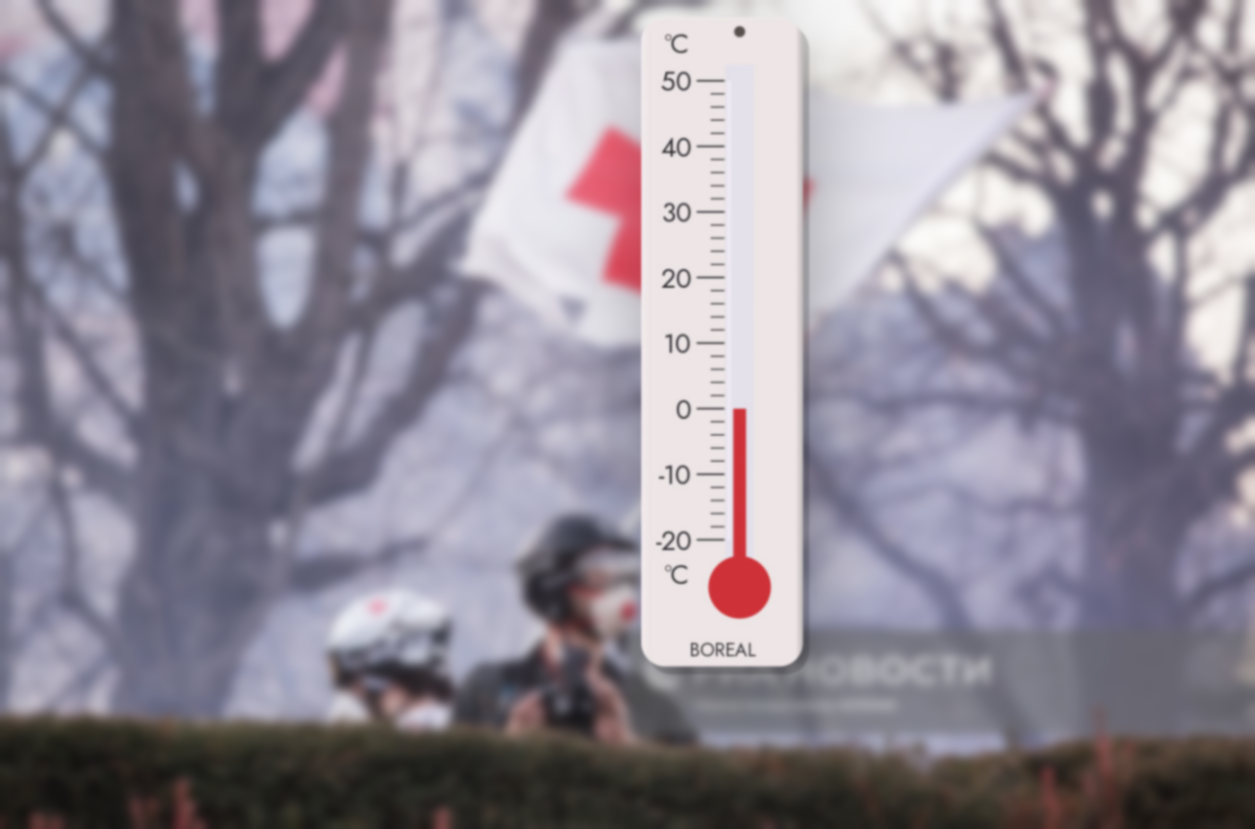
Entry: 0 °C
